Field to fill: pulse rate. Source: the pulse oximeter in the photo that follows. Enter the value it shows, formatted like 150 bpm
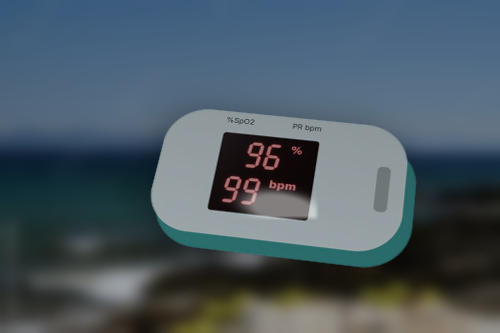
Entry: 99 bpm
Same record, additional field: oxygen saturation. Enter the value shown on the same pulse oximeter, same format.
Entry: 96 %
